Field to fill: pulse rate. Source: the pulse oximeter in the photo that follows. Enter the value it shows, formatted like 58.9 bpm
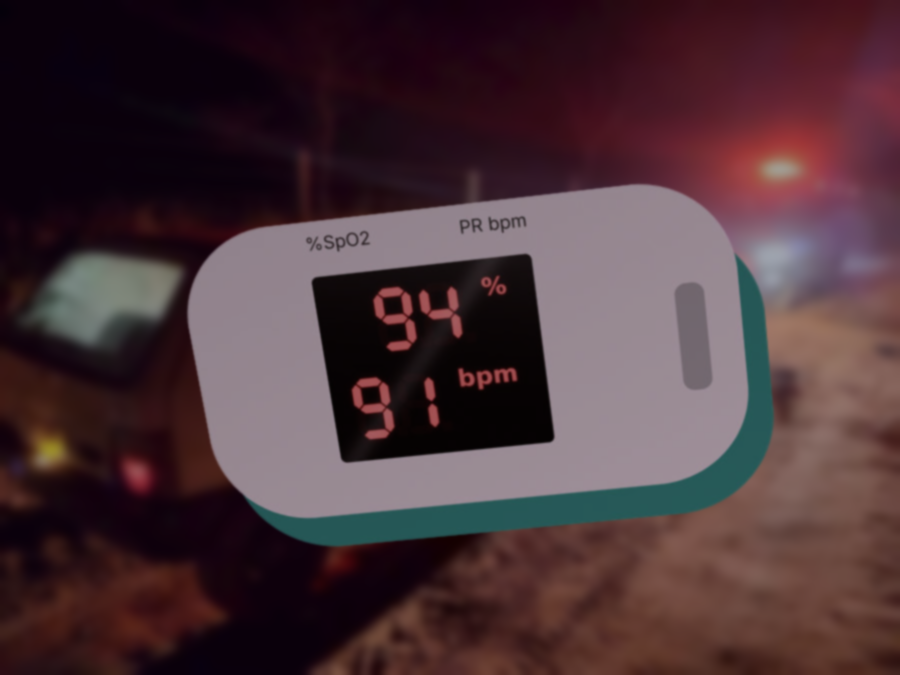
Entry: 91 bpm
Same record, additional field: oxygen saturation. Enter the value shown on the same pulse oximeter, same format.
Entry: 94 %
